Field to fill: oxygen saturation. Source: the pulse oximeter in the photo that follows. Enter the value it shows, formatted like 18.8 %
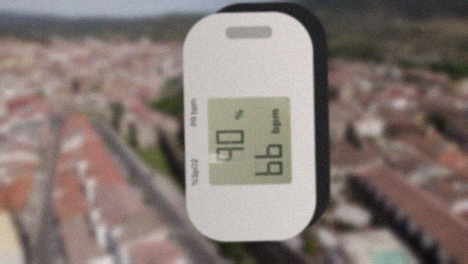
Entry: 90 %
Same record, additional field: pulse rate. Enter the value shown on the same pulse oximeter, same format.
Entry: 66 bpm
